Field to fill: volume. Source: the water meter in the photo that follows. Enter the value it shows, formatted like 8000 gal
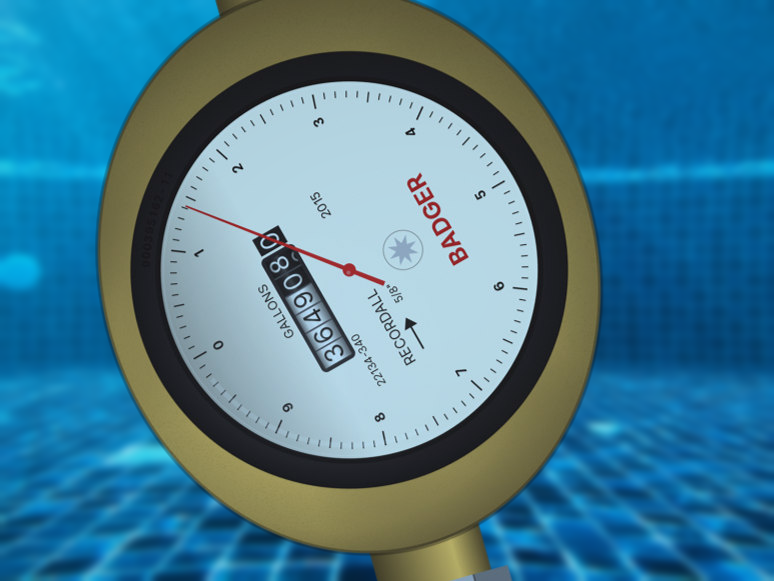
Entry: 3649081.4 gal
